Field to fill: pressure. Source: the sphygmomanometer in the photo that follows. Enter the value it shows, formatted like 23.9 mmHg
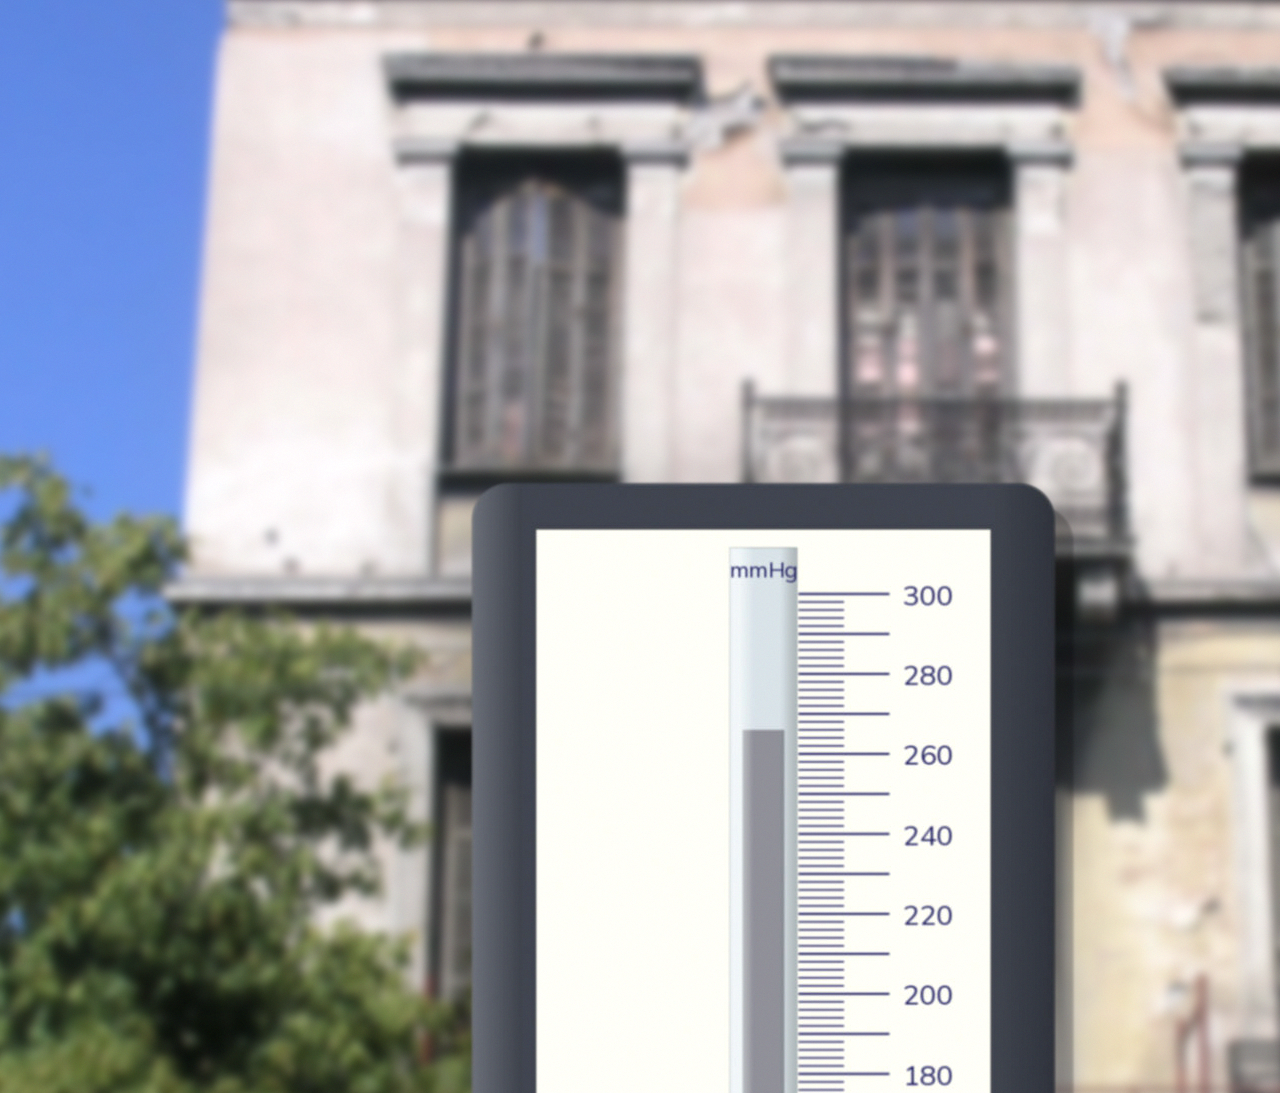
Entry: 266 mmHg
